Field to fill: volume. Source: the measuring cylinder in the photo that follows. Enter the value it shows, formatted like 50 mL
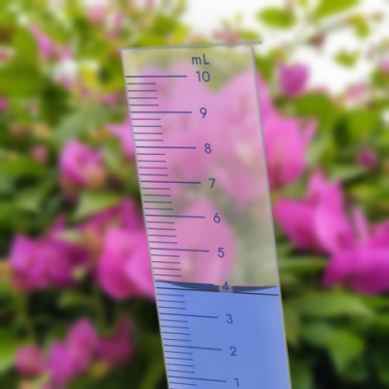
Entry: 3.8 mL
